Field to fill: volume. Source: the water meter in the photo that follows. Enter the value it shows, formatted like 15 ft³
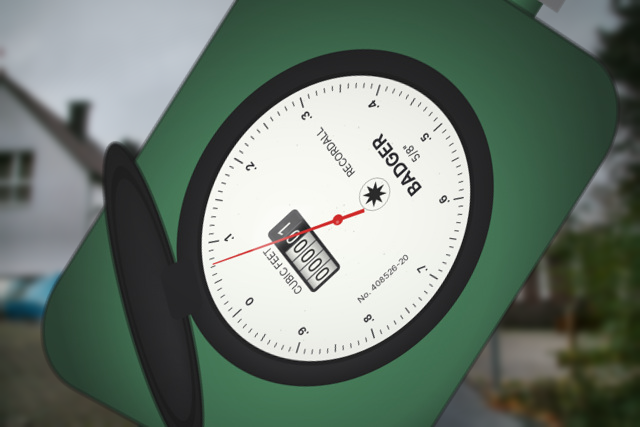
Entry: 1.07 ft³
